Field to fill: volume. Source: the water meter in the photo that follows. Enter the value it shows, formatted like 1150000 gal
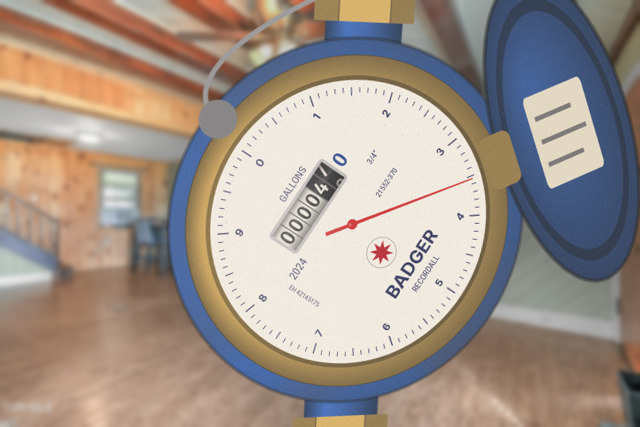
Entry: 473.5 gal
